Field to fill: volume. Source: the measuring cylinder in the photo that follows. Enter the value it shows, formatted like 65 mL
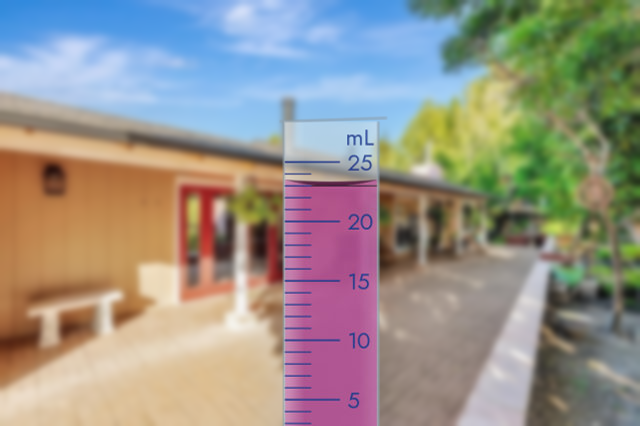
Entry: 23 mL
